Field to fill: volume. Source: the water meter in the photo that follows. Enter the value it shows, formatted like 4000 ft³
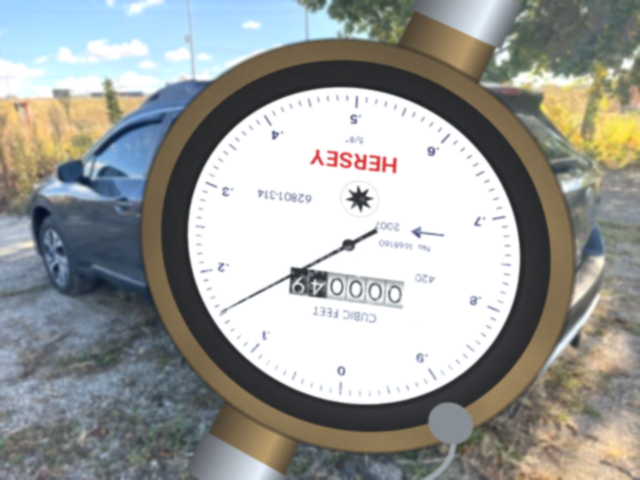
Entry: 49.15 ft³
